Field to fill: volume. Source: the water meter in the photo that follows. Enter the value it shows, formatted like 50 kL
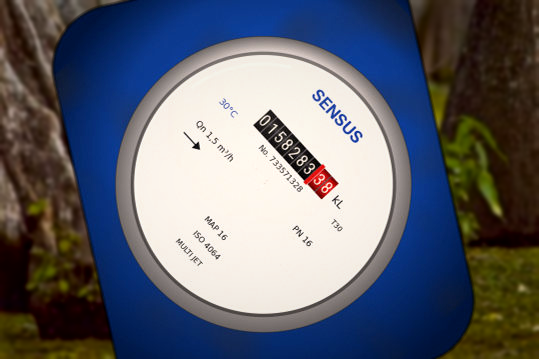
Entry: 158283.38 kL
